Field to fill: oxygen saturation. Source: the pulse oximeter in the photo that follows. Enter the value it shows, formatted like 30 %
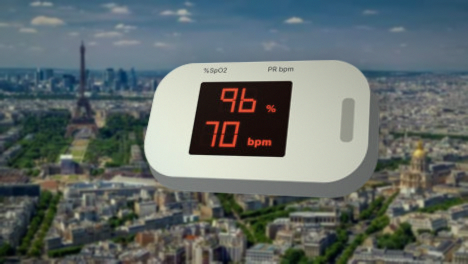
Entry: 96 %
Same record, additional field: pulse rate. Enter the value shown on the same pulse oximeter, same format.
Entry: 70 bpm
